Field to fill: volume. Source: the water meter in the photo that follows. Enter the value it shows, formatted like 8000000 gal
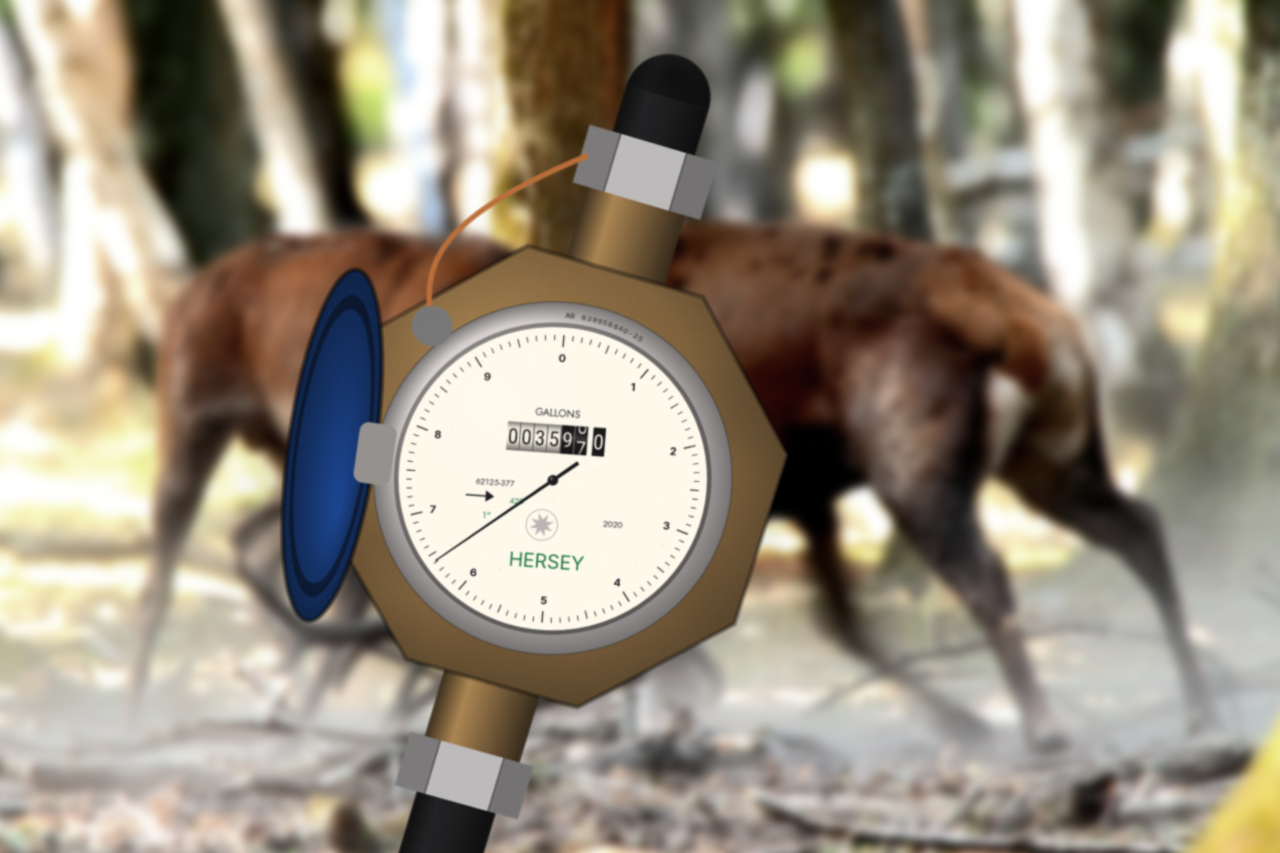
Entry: 35966.4 gal
